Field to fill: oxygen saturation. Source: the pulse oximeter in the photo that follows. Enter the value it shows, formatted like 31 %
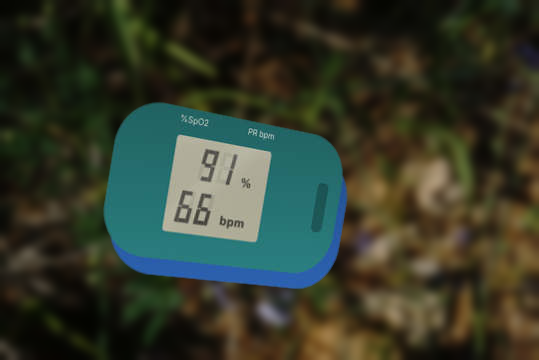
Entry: 91 %
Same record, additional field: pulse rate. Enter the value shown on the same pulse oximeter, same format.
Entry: 66 bpm
